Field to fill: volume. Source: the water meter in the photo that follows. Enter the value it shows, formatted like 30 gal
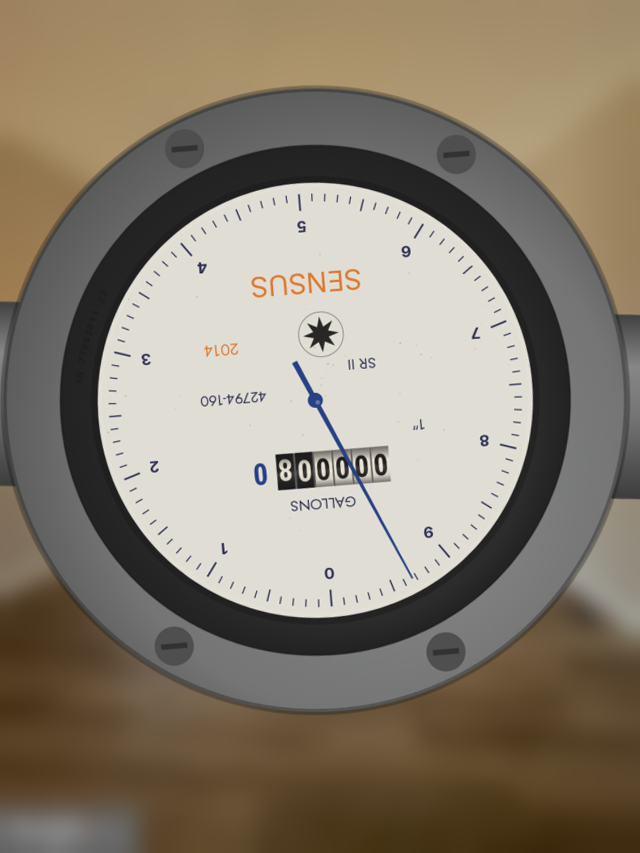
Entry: 79.3 gal
